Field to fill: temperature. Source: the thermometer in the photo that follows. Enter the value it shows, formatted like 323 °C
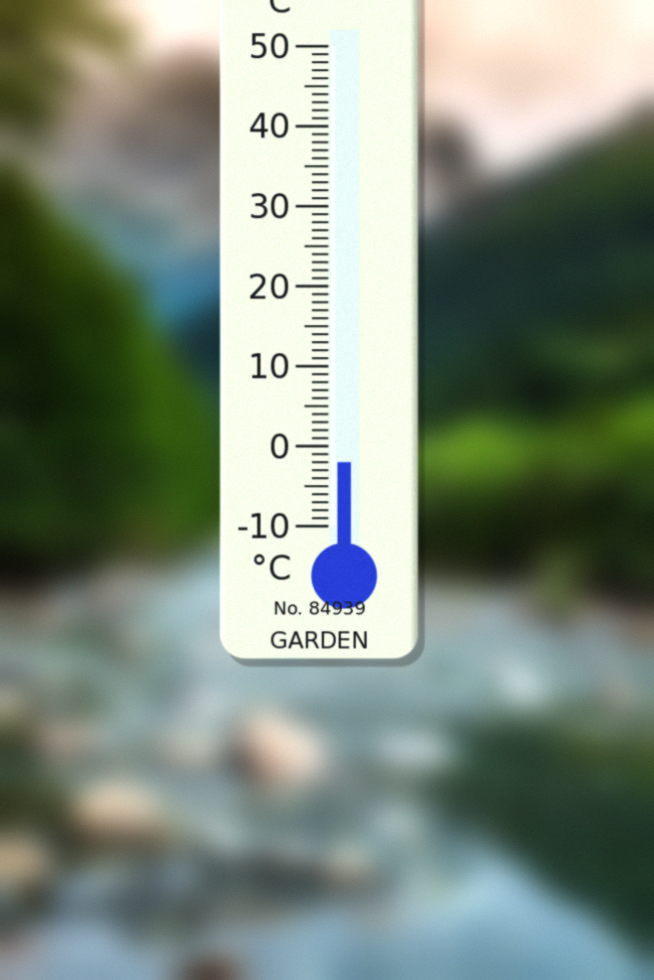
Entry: -2 °C
